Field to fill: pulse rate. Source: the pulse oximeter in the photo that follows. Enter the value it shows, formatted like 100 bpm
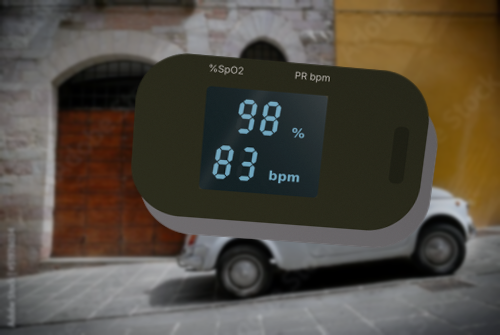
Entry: 83 bpm
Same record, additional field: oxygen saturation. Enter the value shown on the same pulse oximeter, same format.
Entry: 98 %
